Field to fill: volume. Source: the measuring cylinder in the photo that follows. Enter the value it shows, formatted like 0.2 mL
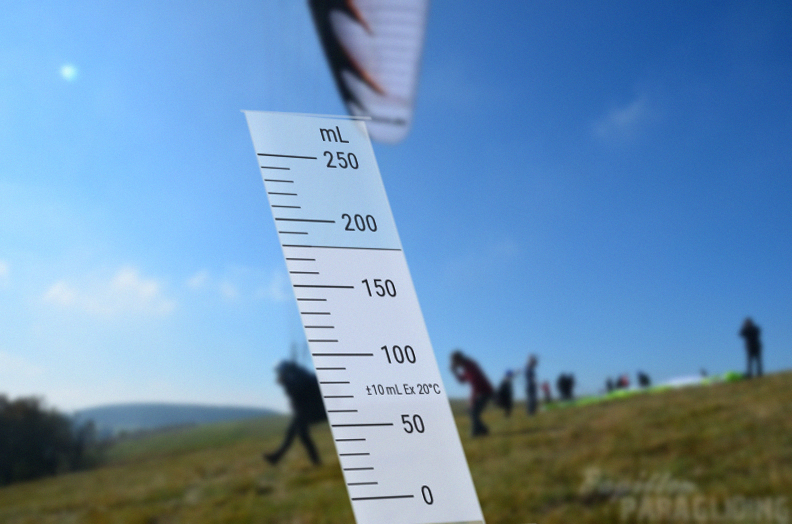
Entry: 180 mL
